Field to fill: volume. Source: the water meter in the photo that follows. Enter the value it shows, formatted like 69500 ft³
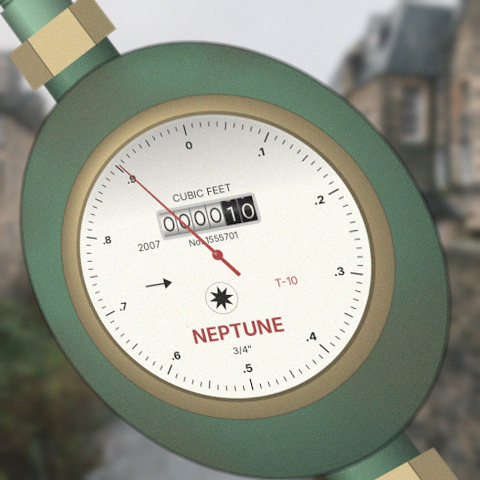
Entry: 9.90 ft³
